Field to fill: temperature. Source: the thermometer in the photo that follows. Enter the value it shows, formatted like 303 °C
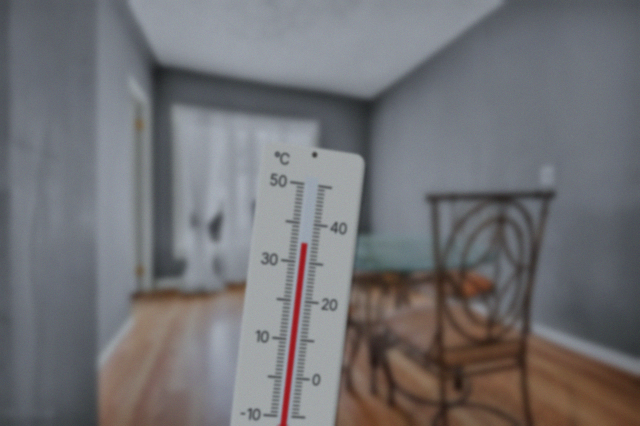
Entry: 35 °C
